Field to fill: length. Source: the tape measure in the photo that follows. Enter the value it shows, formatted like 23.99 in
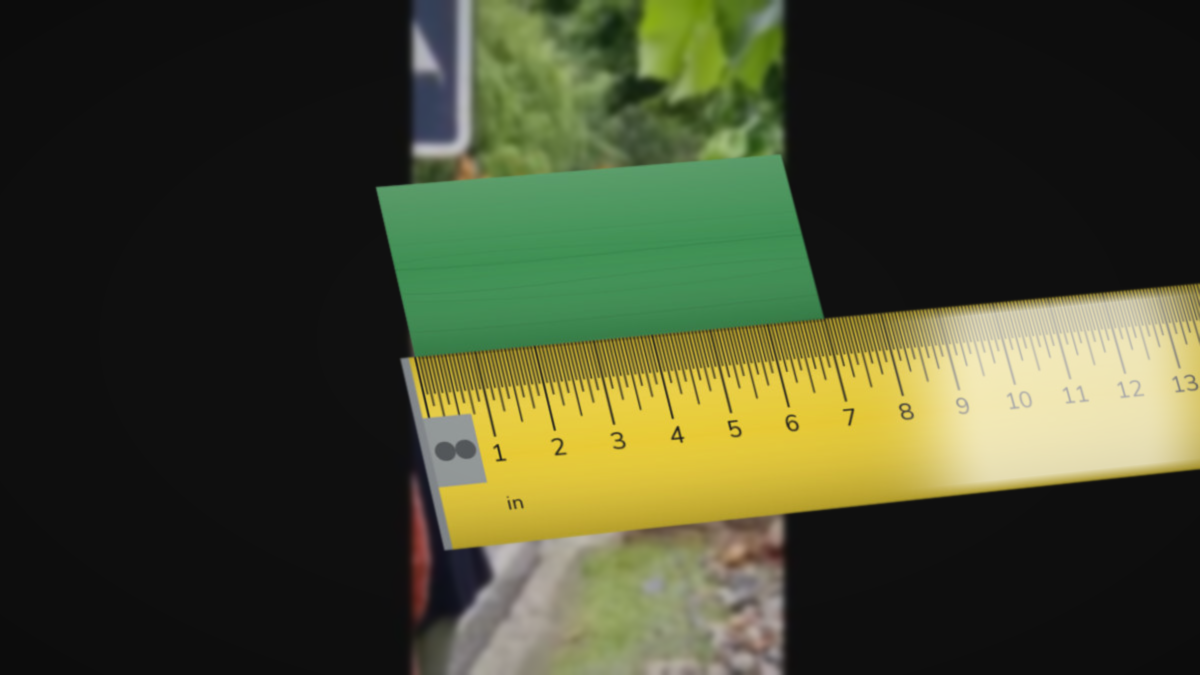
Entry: 7 in
